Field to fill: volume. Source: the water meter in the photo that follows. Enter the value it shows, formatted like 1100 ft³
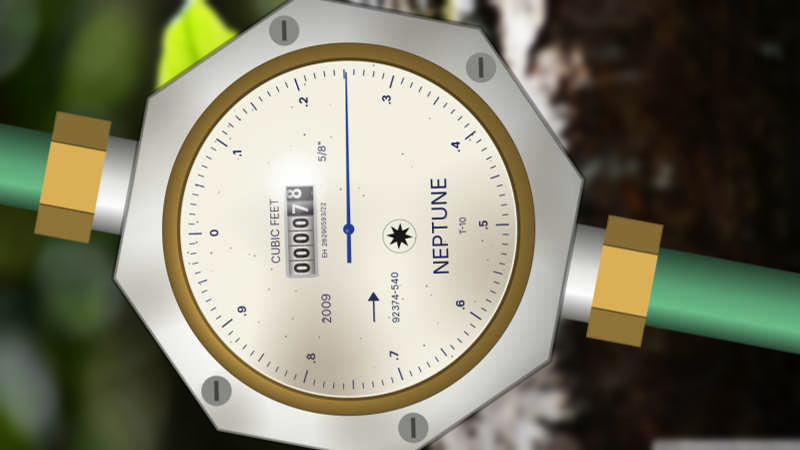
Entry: 78.25 ft³
